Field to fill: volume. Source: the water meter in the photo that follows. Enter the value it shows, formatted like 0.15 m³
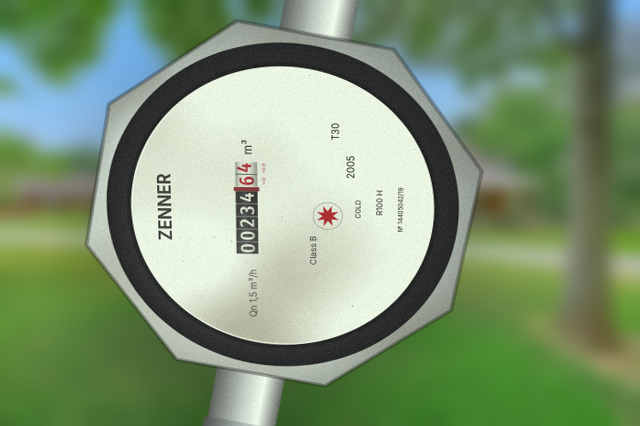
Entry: 234.64 m³
